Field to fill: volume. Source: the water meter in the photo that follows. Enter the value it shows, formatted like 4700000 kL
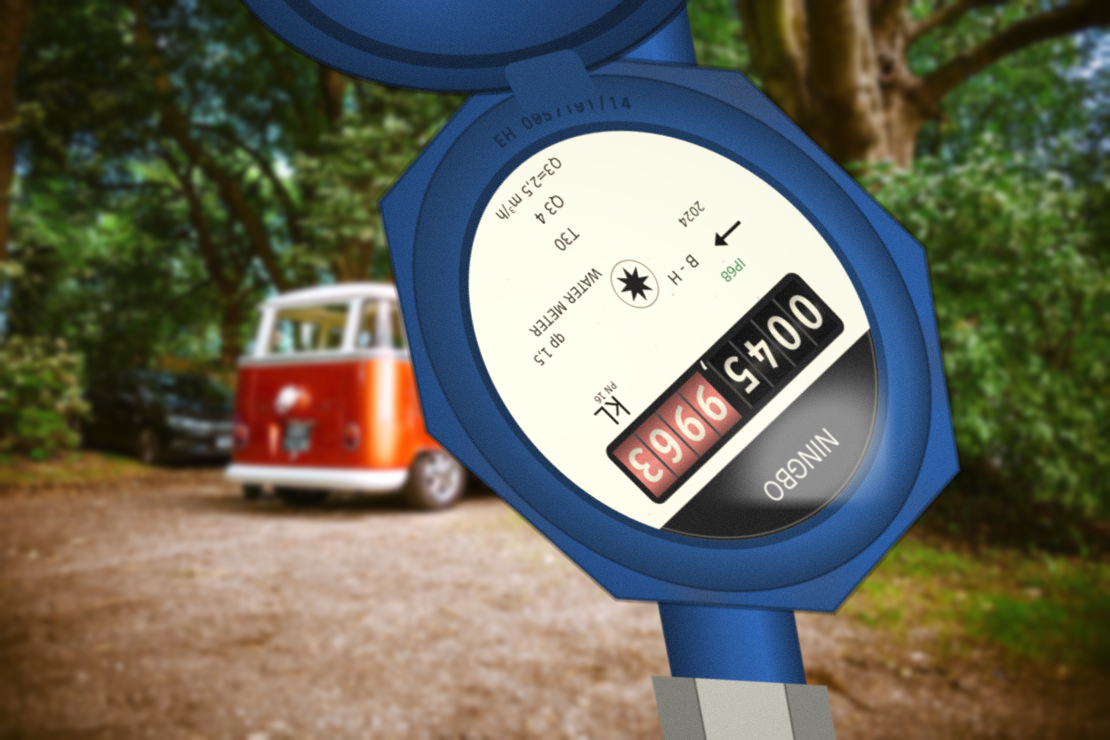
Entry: 45.9963 kL
